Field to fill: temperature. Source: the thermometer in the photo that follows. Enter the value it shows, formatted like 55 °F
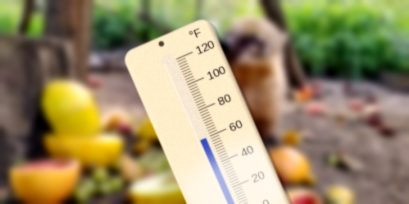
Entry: 60 °F
